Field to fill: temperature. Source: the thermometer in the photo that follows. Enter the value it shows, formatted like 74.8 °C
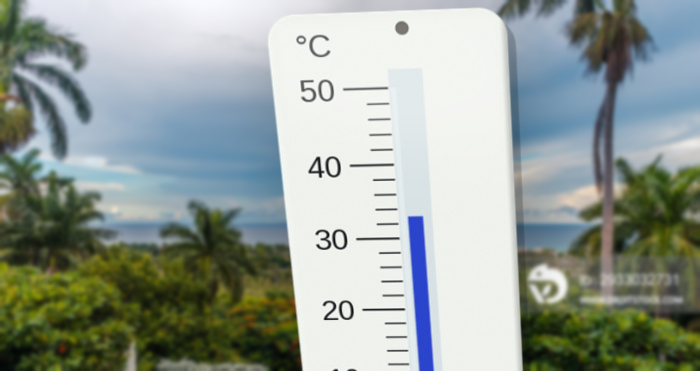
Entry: 33 °C
